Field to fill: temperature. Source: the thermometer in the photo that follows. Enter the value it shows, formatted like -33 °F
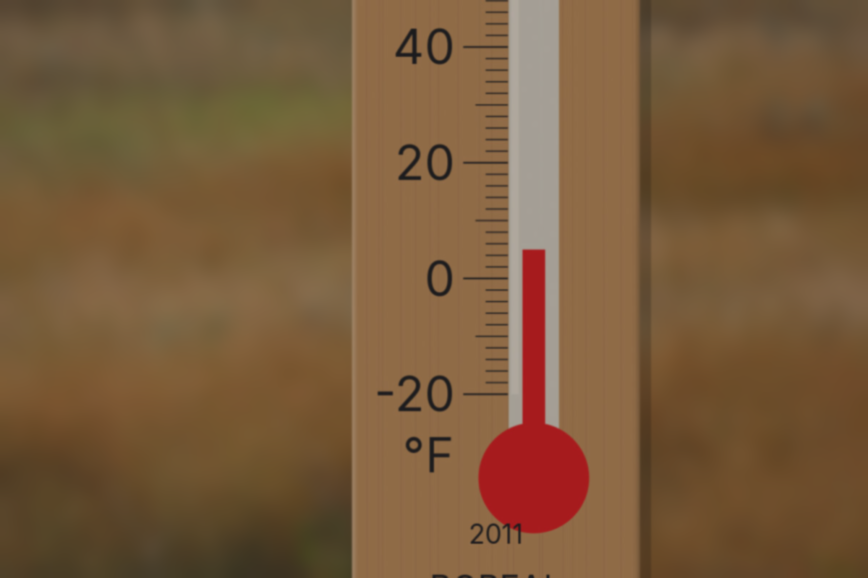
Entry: 5 °F
